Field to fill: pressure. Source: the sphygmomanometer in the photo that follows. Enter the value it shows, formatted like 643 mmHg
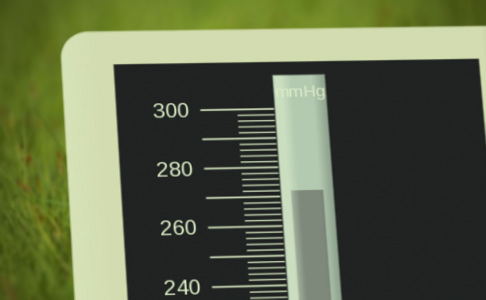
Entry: 272 mmHg
